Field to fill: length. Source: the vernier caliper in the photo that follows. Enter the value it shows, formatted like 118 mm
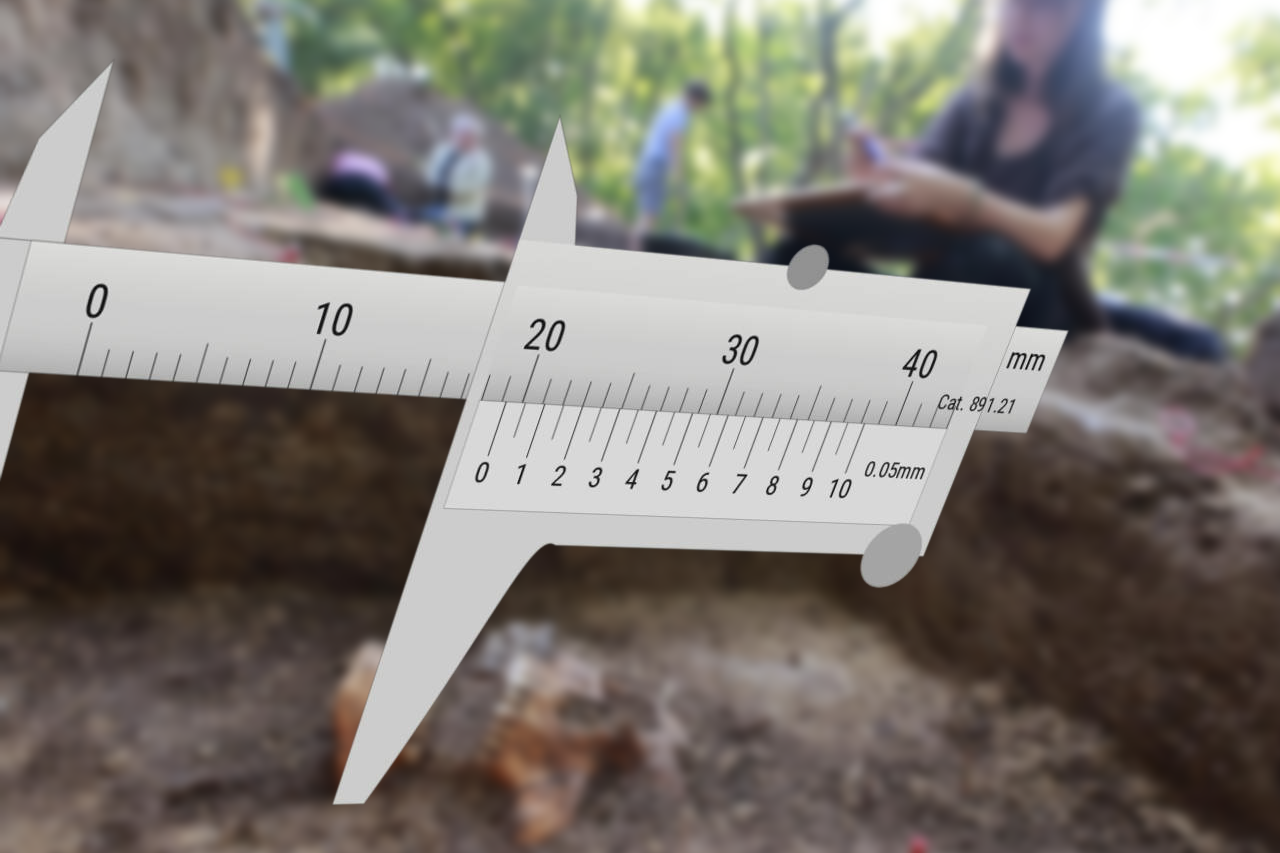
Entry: 19.2 mm
